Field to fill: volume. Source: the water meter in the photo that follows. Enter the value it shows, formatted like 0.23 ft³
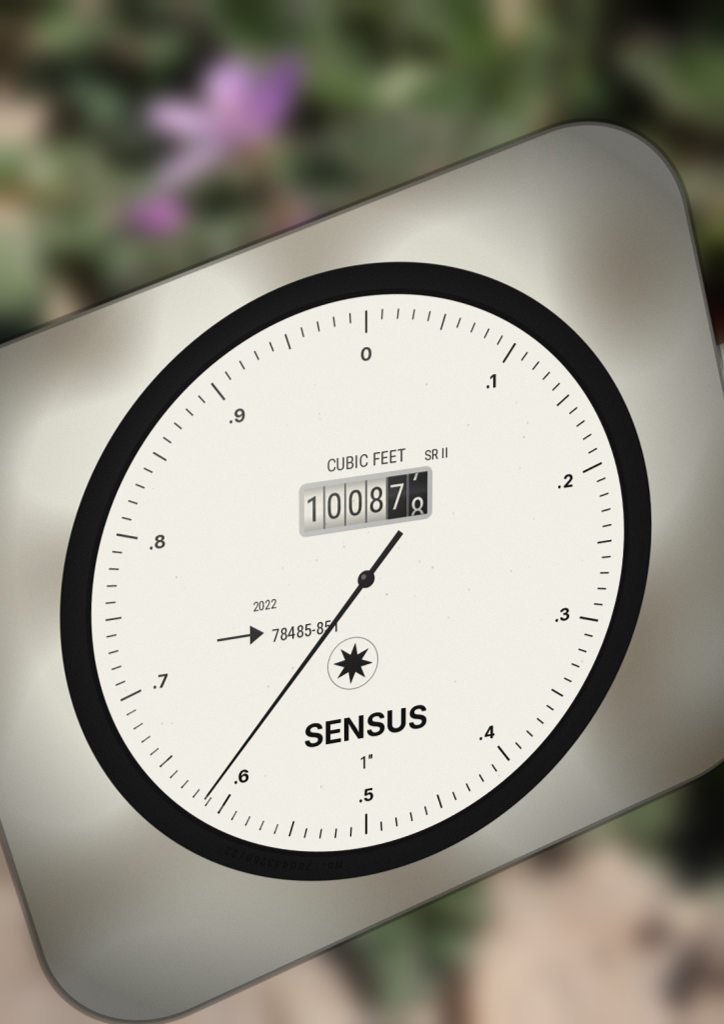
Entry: 100877.61 ft³
